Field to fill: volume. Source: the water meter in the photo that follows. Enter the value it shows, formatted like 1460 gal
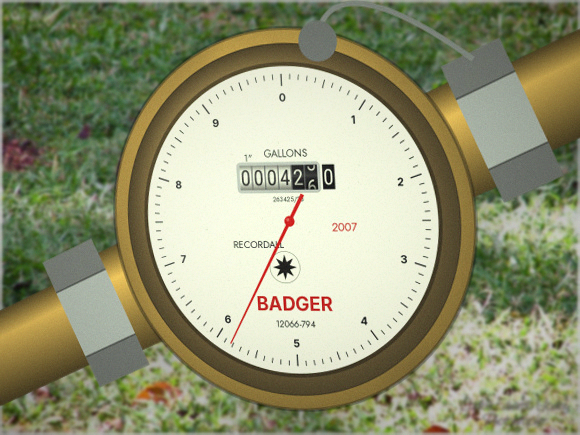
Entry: 4255.8 gal
